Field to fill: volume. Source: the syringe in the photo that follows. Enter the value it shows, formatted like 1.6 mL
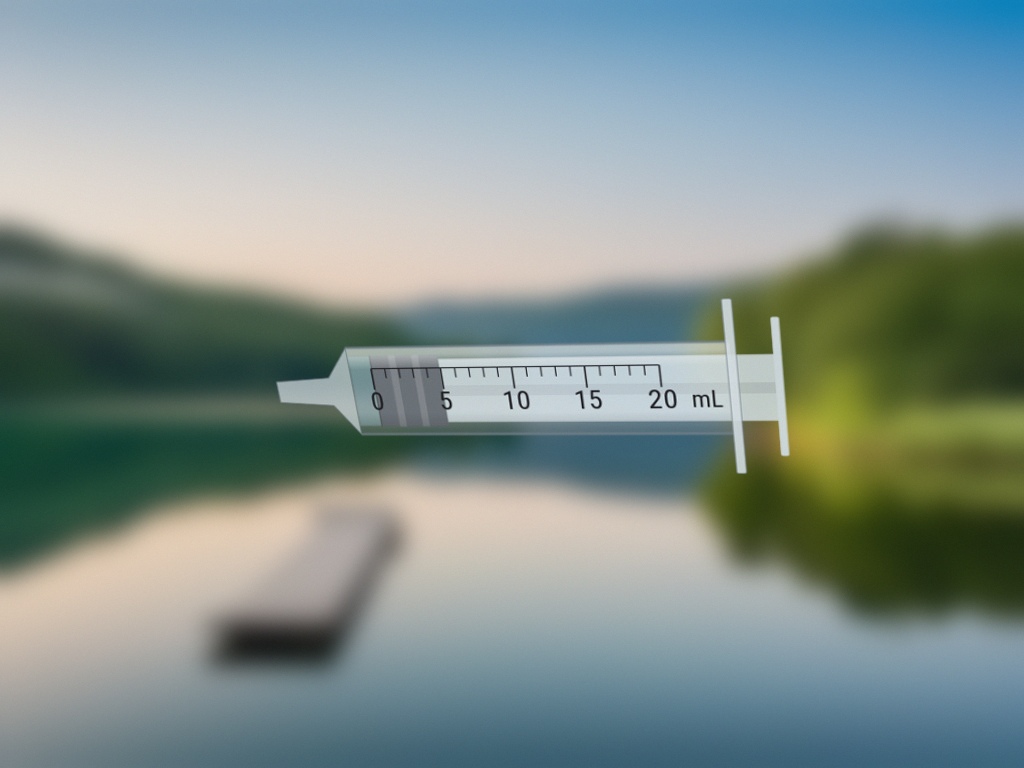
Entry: 0 mL
